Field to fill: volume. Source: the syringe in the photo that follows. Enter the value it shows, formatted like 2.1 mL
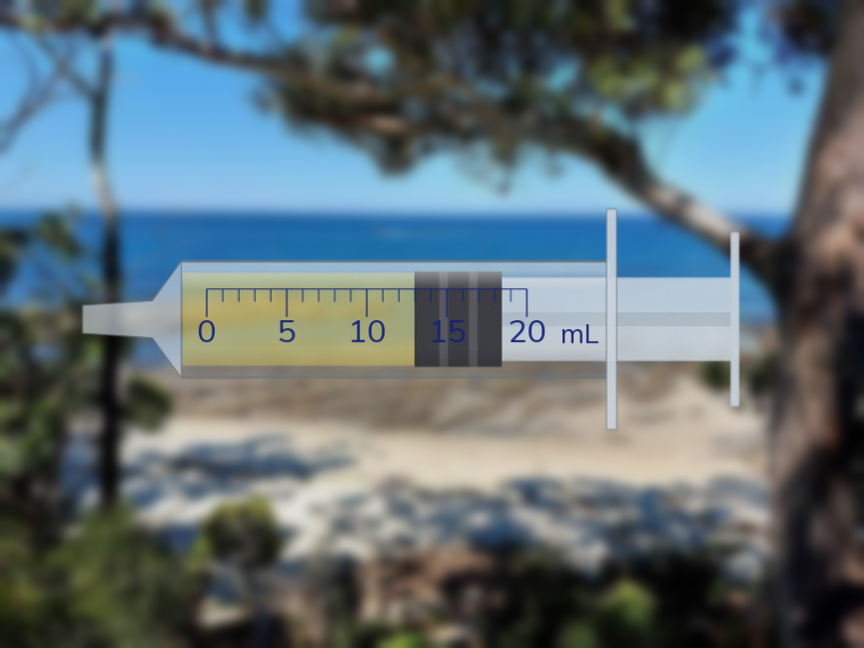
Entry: 13 mL
